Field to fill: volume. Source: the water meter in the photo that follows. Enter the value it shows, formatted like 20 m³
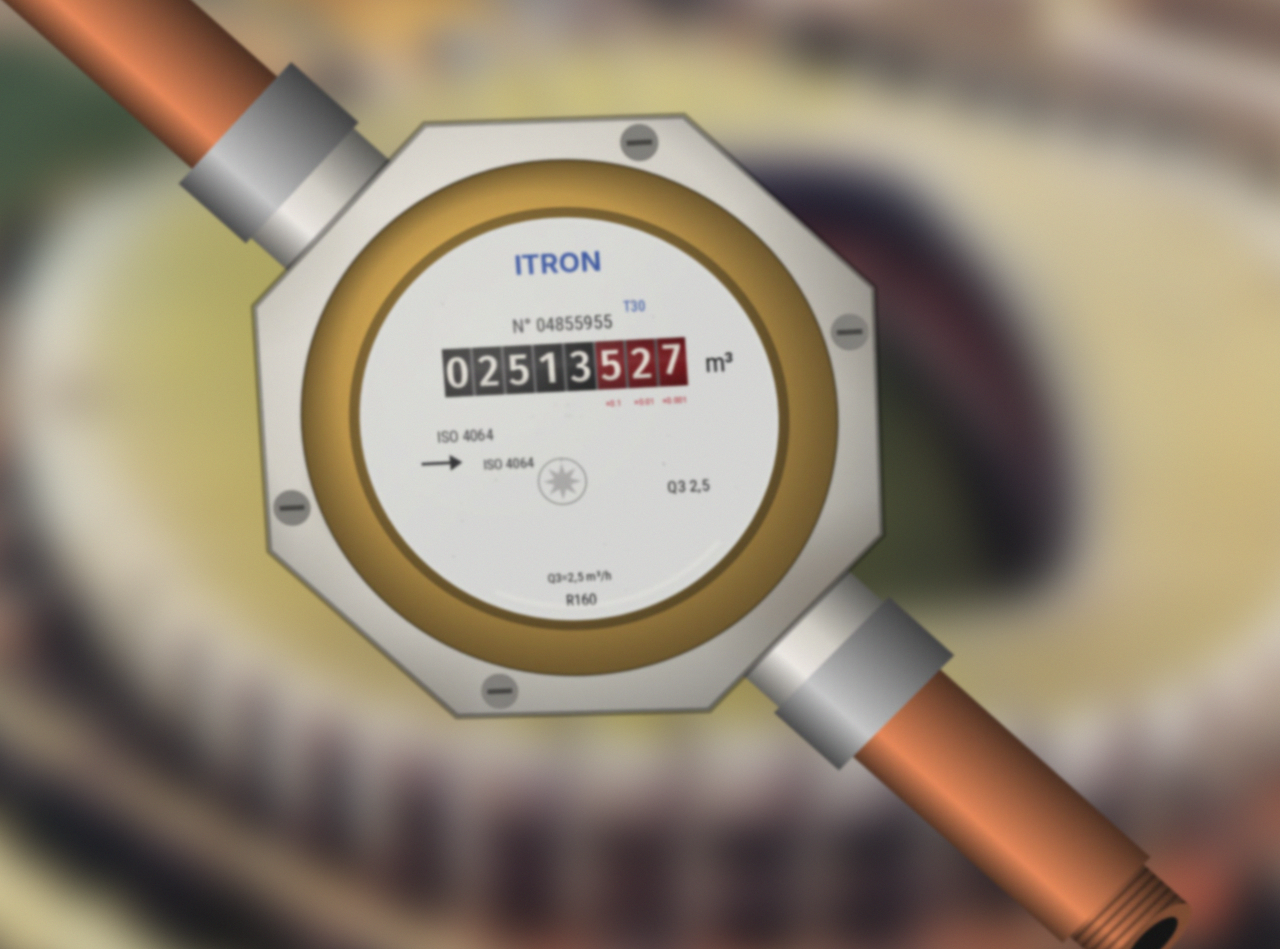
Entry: 2513.527 m³
